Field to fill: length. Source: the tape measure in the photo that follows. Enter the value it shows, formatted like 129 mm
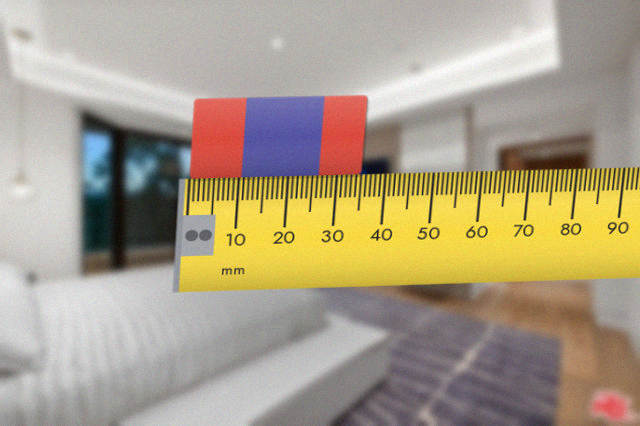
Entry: 35 mm
